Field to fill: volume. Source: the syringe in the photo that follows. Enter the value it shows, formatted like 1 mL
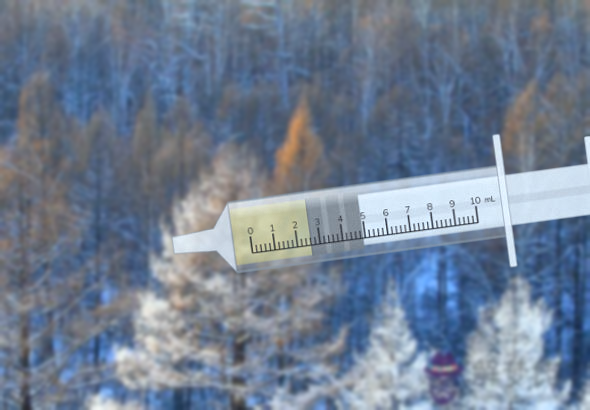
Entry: 2.6 mL
